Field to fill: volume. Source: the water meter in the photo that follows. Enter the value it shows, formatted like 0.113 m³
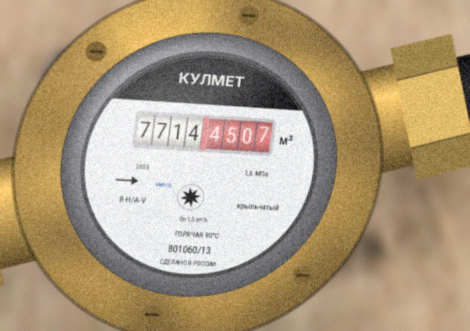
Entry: 7714.4507 m³
